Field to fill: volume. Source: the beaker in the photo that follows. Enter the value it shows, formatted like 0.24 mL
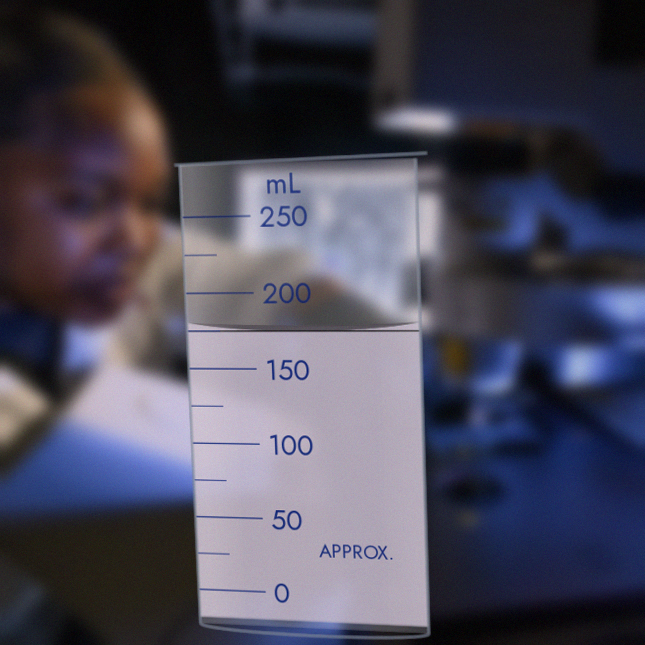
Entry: 175 mL
